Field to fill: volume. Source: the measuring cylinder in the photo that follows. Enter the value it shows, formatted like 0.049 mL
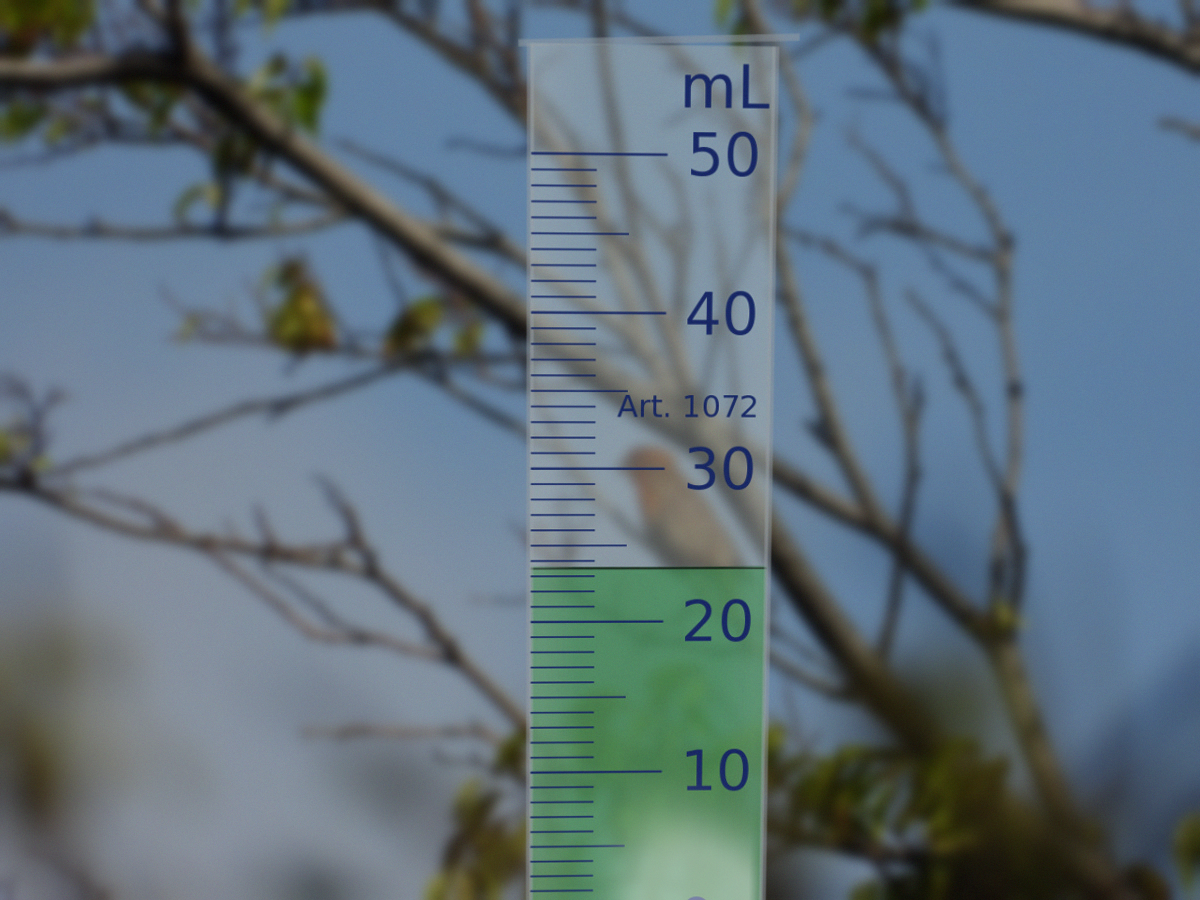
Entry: 23.5 mL
